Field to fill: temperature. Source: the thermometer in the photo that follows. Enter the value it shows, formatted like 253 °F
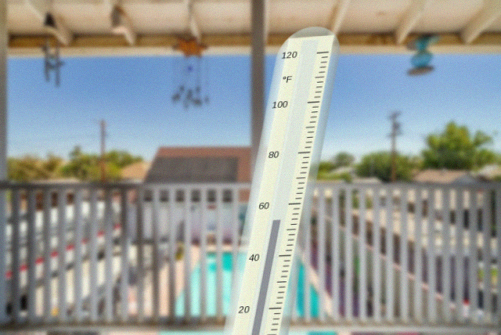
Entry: 54 °F
